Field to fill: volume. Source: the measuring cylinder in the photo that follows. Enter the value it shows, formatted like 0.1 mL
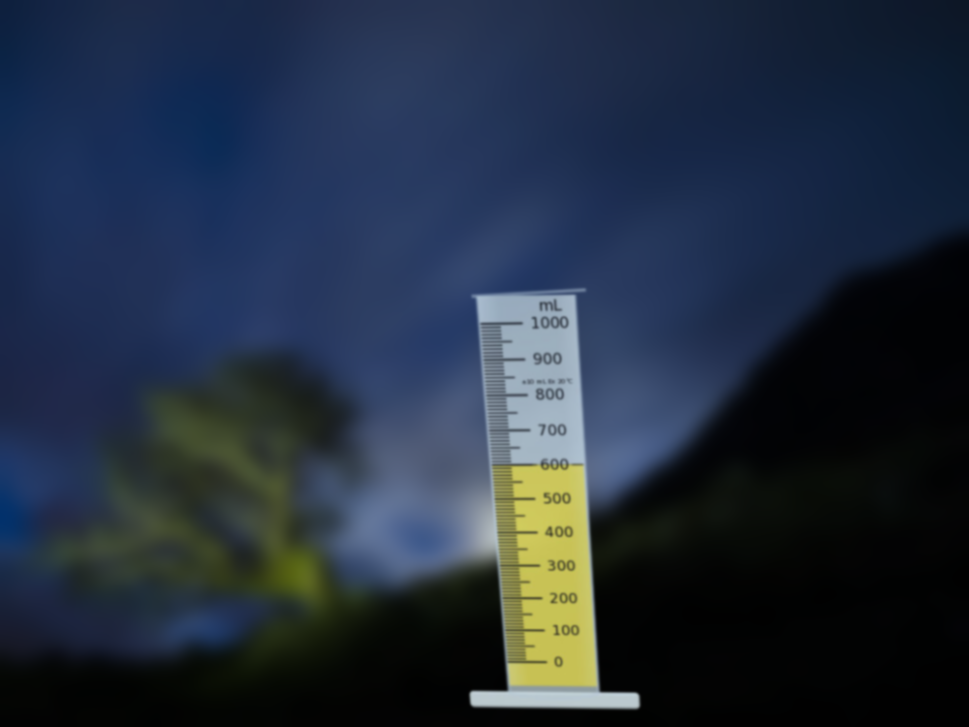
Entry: 600 mL
